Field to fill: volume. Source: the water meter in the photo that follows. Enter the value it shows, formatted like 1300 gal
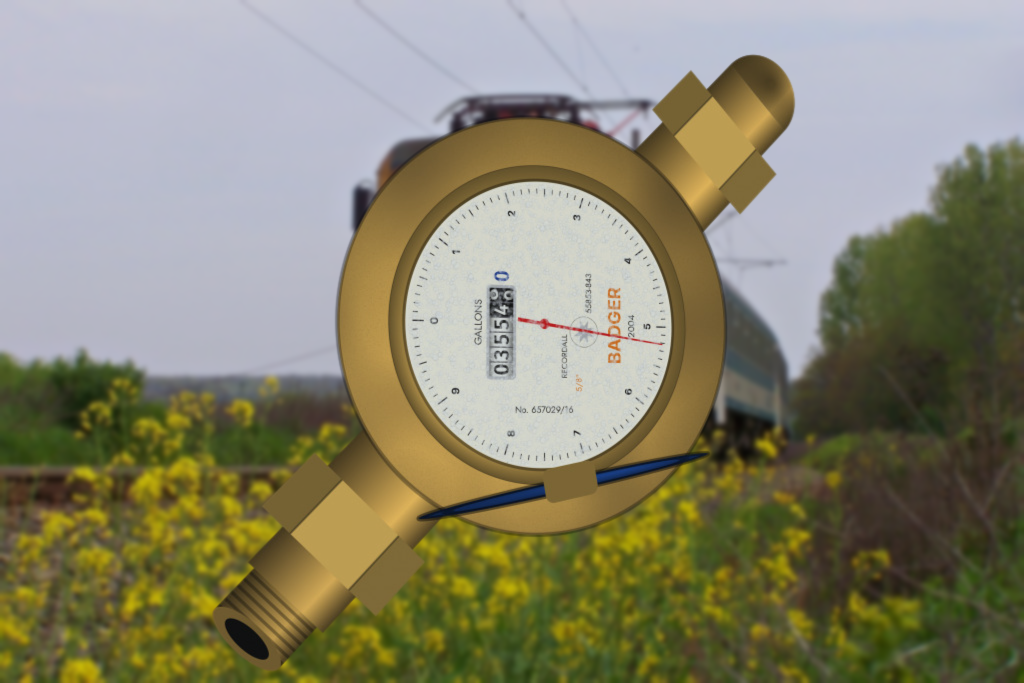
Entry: 355485.2 gal
